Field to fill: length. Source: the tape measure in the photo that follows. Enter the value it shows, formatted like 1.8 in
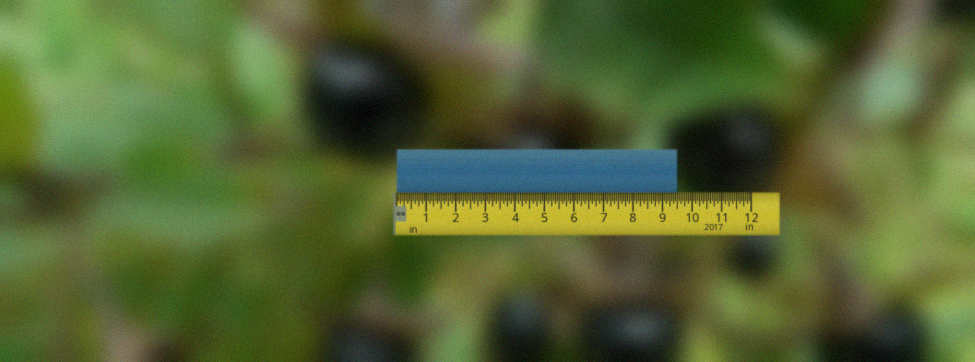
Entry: 9.5 in
